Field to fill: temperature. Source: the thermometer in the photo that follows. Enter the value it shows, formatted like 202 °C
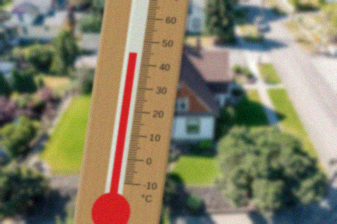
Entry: 45 °C
